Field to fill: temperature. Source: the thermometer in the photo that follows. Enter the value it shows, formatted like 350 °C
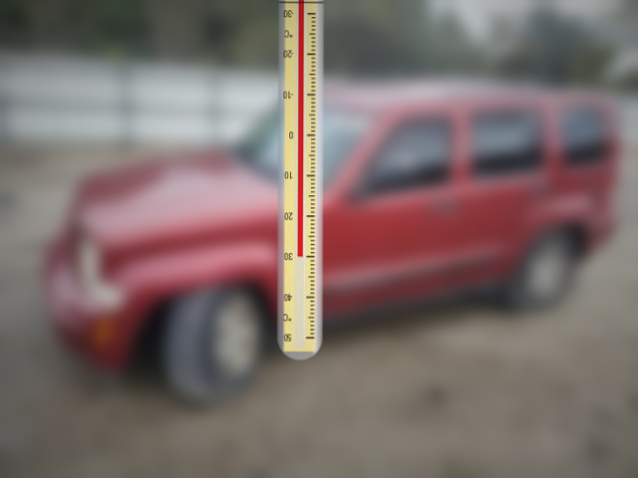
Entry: 30 °C
